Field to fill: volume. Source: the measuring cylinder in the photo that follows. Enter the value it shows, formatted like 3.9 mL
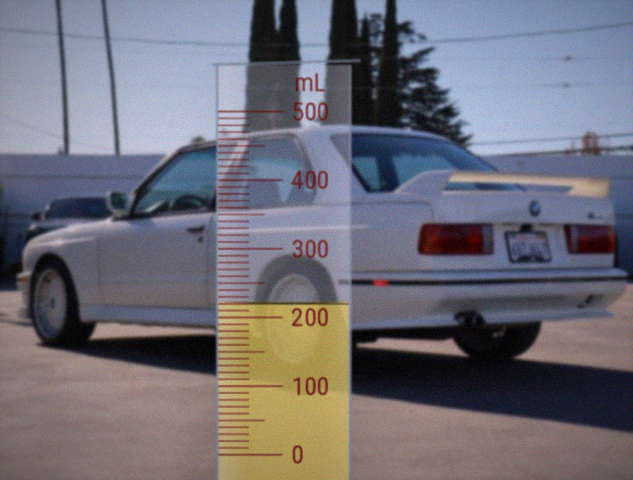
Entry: 220 mL
